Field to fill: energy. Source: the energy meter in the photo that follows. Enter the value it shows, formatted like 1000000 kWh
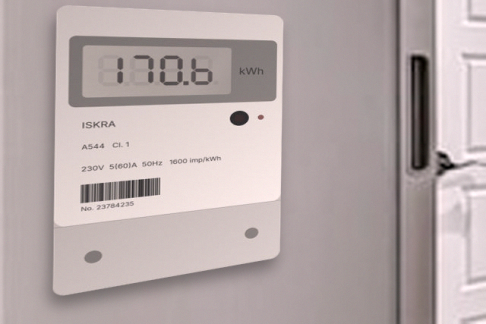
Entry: 170.6 kWh
